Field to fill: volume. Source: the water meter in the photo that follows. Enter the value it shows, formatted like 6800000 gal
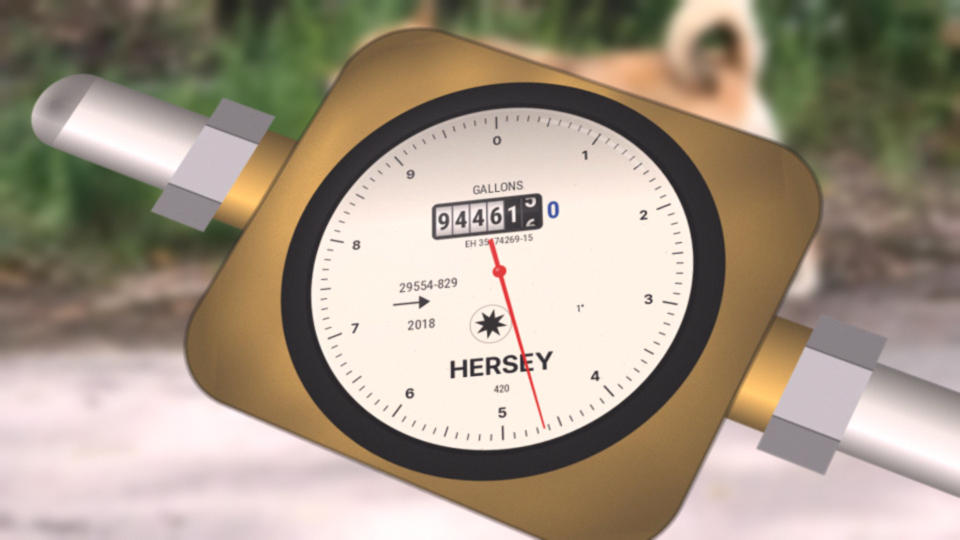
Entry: 9446154.6 gal
